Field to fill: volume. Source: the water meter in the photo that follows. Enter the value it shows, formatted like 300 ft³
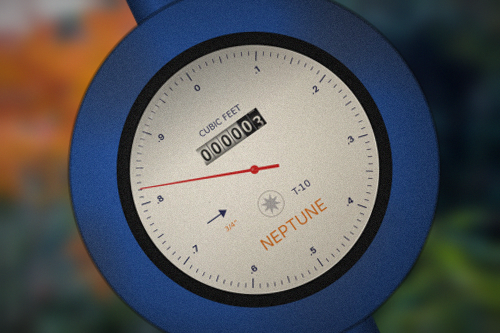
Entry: 2.82 ft³
